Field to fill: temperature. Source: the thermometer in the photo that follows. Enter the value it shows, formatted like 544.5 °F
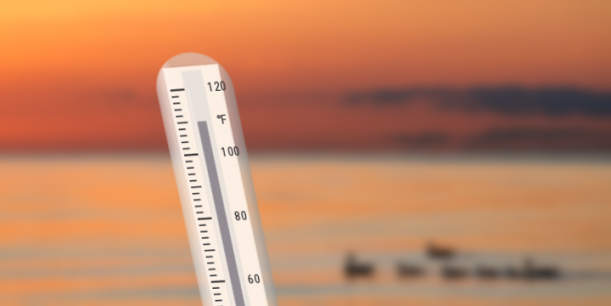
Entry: 110 °F
